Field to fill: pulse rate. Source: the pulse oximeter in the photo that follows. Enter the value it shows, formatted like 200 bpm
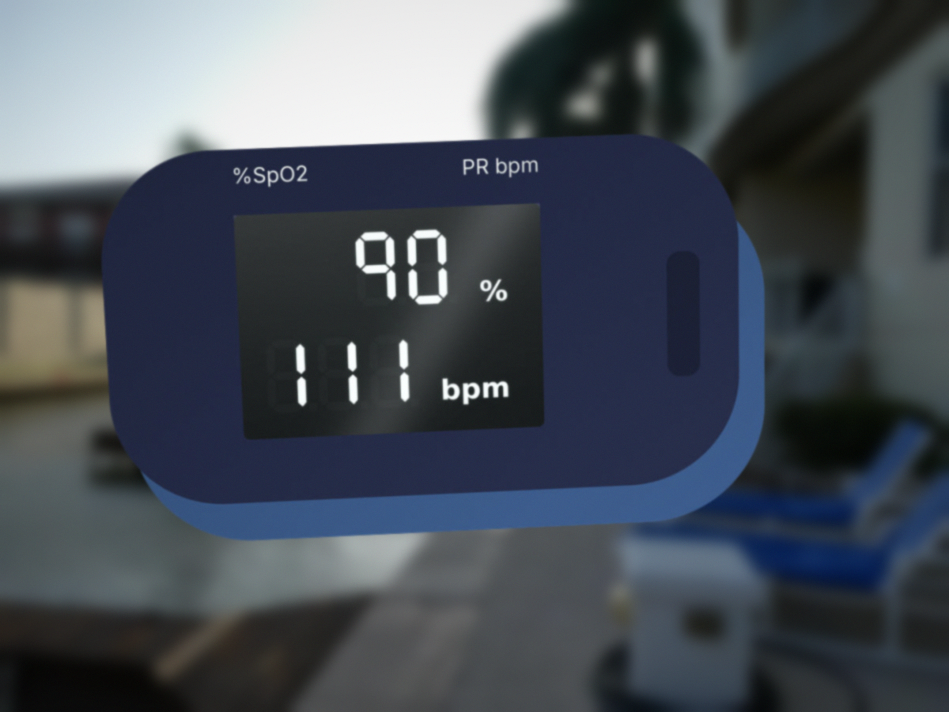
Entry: 111 bpm
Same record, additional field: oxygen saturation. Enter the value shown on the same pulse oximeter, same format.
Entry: 90 %
